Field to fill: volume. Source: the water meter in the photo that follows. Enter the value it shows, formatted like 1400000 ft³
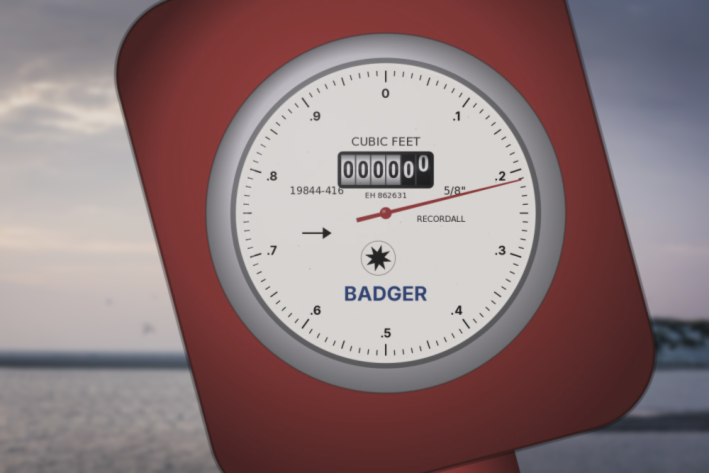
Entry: 0.21 ft³
